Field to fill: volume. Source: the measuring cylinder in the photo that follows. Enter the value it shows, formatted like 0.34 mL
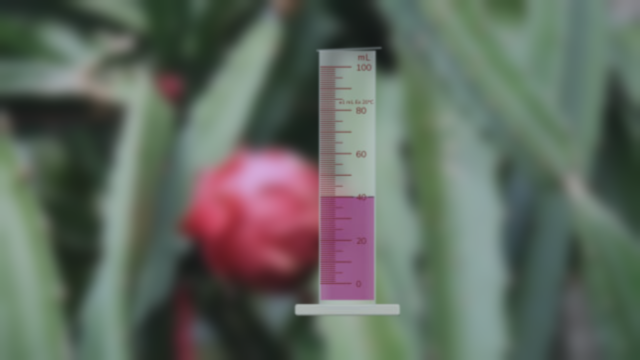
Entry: 40 mL
